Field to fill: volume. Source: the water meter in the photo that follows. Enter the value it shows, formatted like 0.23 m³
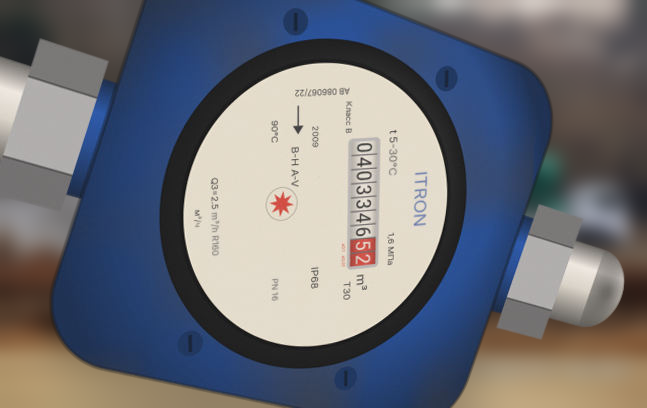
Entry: 403346.52 m³
